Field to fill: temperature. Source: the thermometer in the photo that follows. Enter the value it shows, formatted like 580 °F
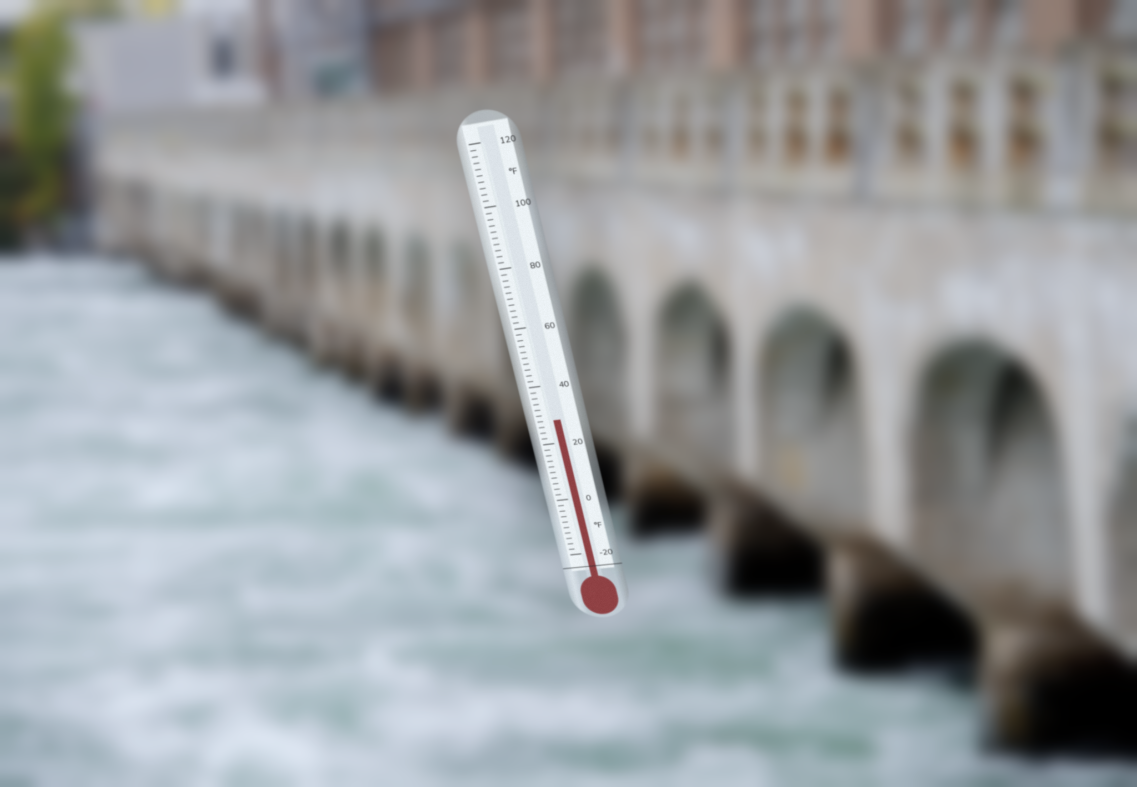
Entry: 28 °F
